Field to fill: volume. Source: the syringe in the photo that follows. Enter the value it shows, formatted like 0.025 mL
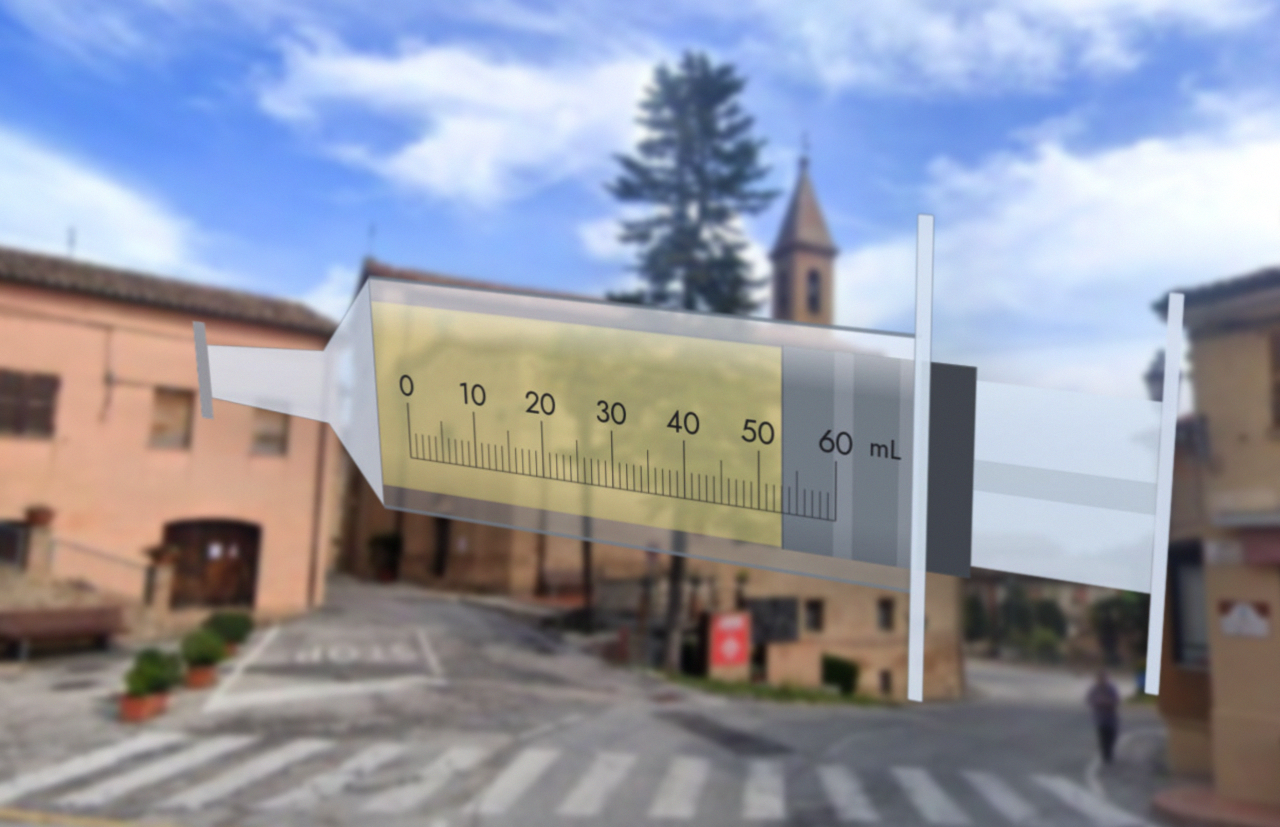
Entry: 53 mL
